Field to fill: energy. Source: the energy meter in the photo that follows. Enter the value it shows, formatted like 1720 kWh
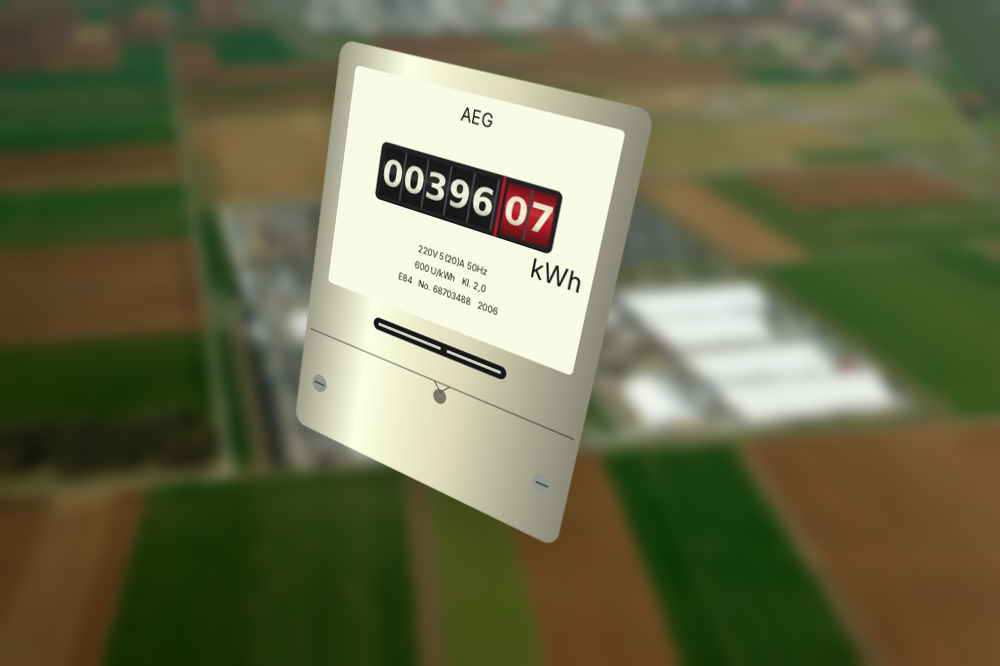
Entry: 396.07 kWh
